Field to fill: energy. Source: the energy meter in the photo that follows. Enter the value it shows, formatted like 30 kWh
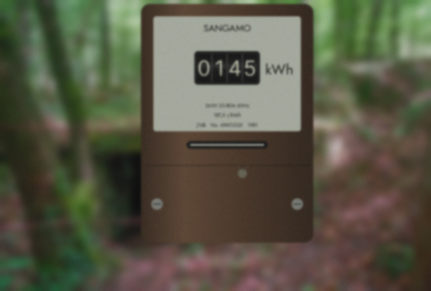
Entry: 145 kWh
